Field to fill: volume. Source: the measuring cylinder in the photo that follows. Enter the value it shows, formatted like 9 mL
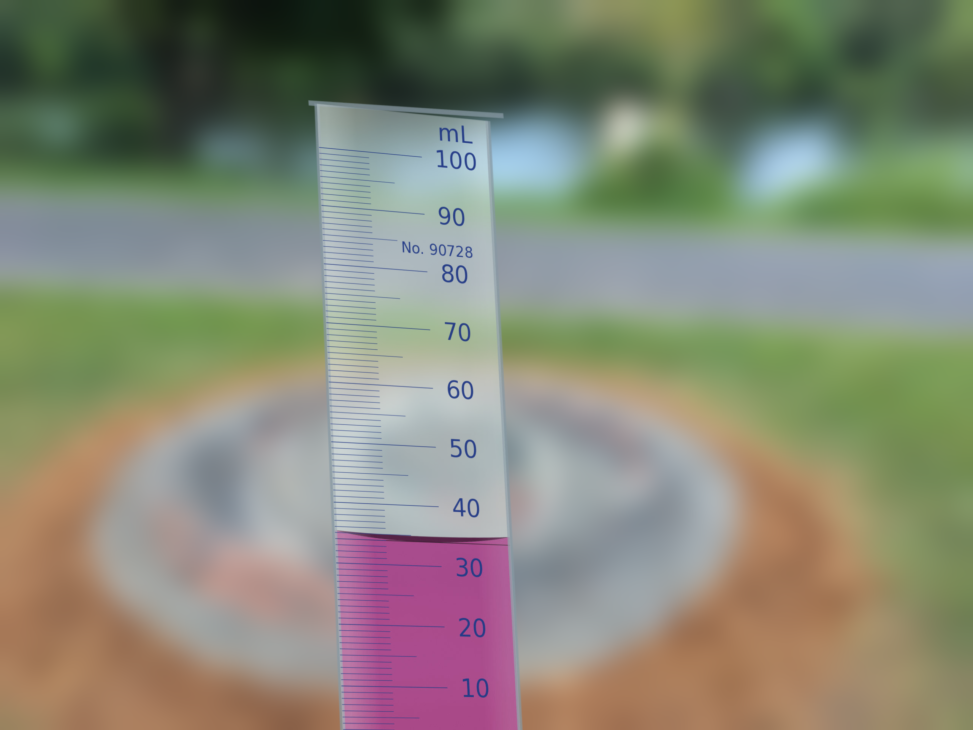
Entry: 34 mL
